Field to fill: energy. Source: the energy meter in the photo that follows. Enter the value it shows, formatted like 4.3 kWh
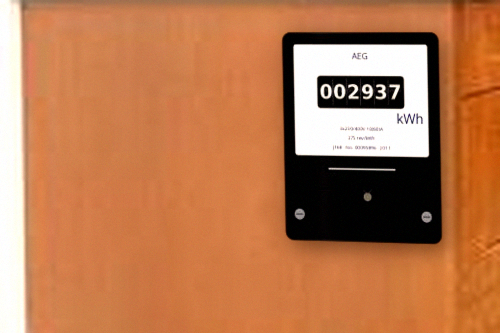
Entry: 2937 kWh
